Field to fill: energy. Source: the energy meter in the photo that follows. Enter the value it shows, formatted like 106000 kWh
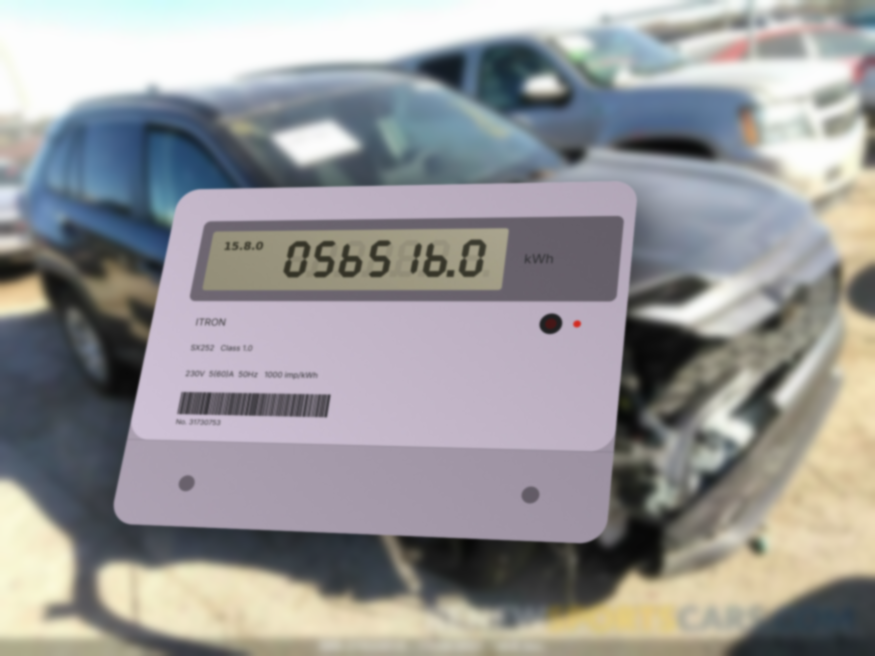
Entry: 56516.0 kWh
